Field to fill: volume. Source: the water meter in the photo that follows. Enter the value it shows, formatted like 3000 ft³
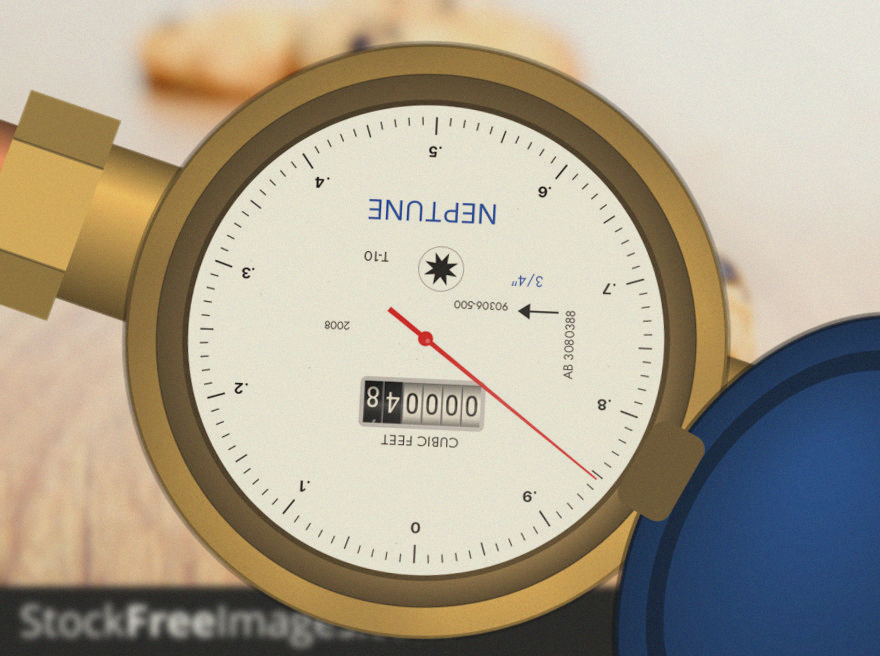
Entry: 47.85 ft³
